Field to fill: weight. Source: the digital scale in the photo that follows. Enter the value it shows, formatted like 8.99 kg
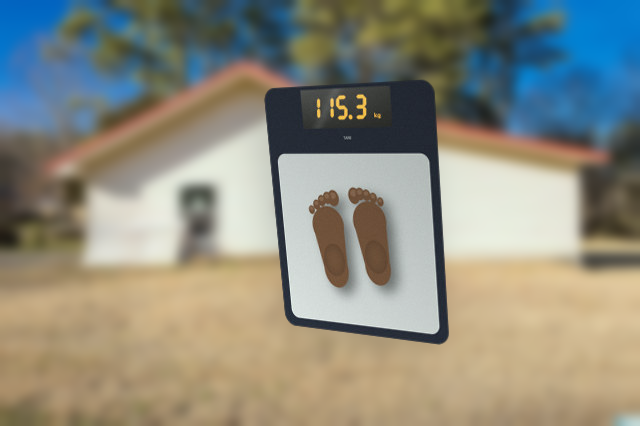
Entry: 115.3 kg
